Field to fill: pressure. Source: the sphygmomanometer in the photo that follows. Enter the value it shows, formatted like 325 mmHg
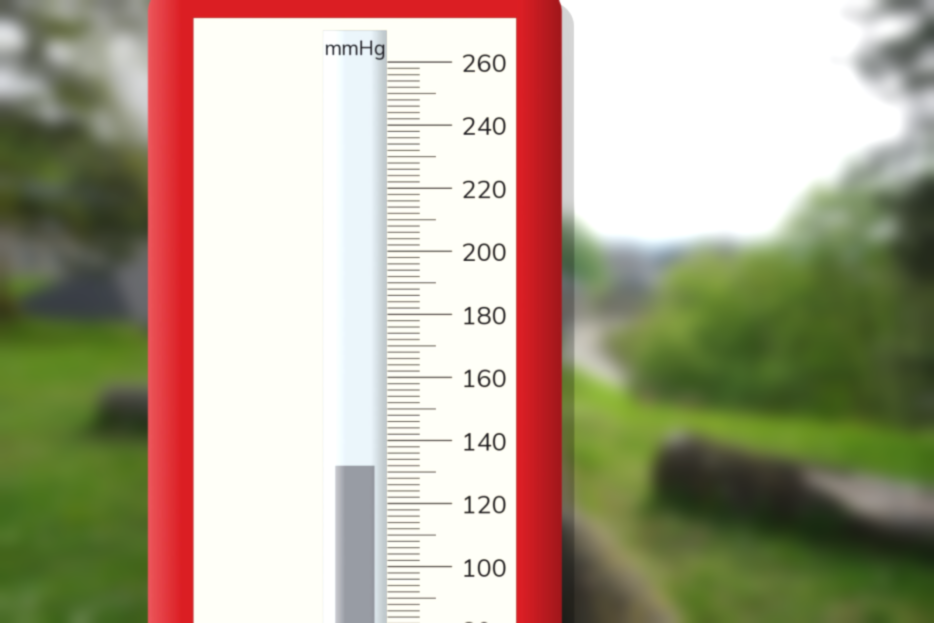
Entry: 132 mmHg
